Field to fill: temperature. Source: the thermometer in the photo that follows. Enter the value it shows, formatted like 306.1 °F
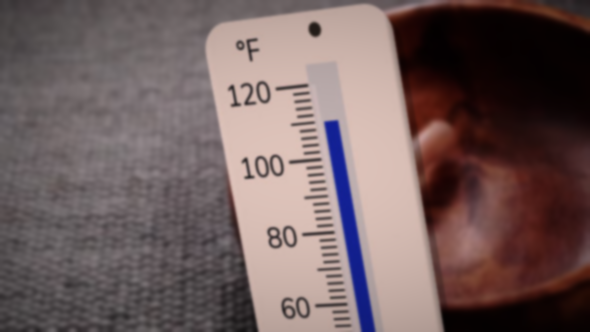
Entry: 110 °F
